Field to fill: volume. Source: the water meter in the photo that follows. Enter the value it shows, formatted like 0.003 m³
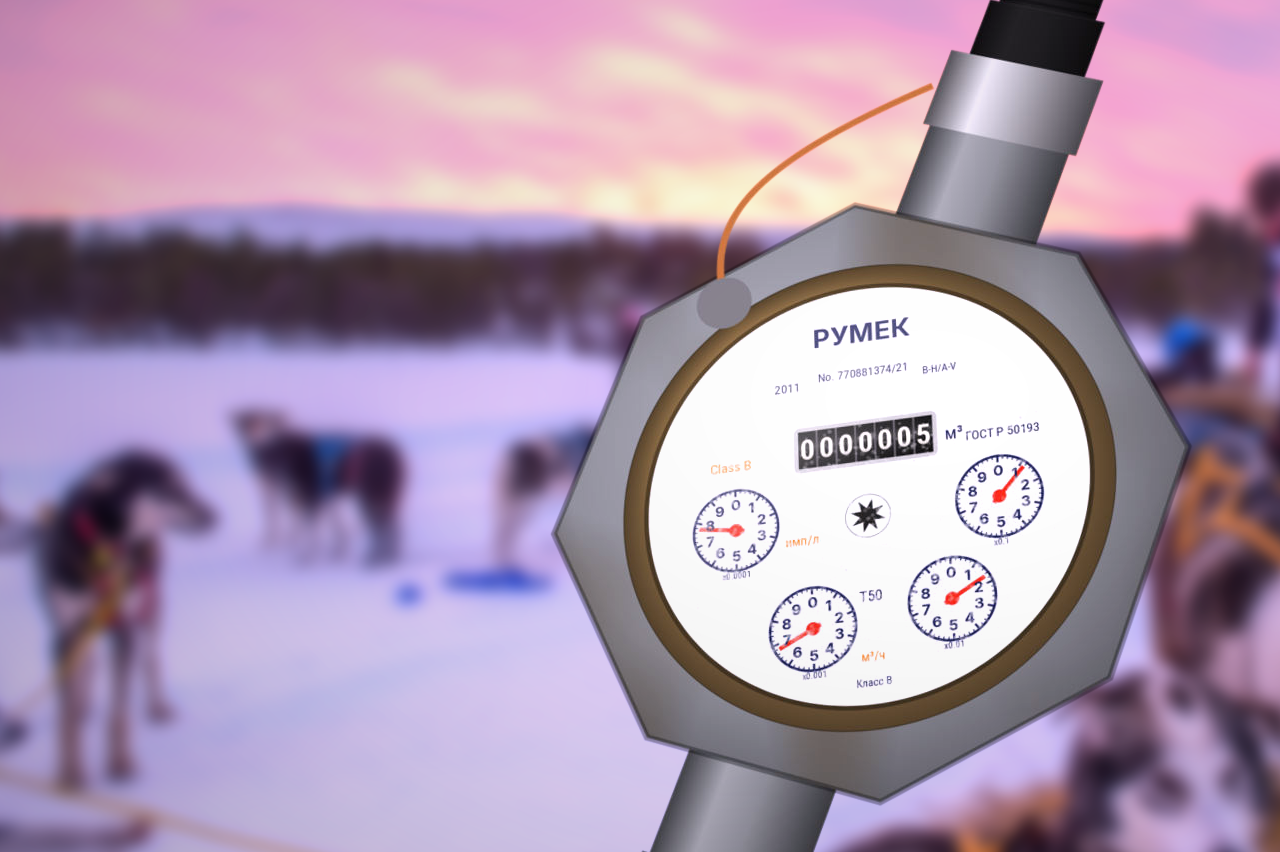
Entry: 5.1167 m³
